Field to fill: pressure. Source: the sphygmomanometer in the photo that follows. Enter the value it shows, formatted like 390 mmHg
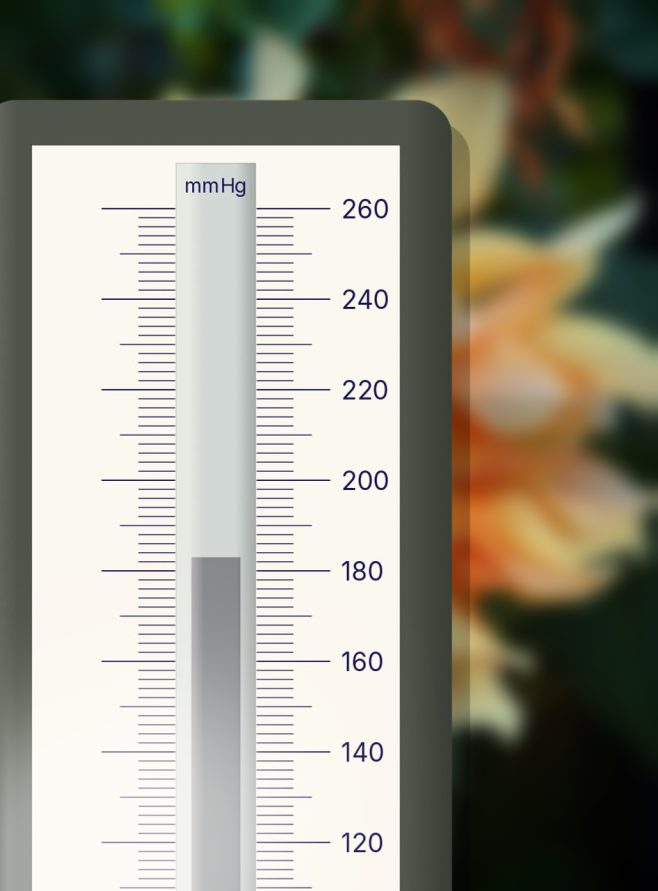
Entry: 183 mmHg
